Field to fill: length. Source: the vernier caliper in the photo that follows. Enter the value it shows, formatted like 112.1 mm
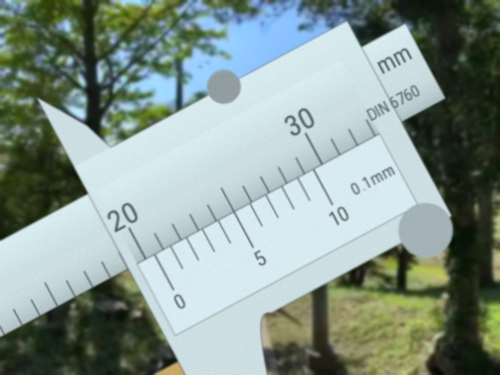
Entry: 20.5 mm
